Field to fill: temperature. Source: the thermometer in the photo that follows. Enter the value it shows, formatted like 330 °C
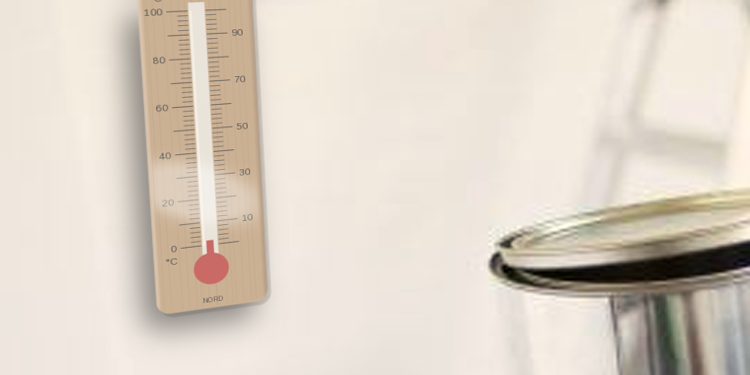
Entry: 2 °C
